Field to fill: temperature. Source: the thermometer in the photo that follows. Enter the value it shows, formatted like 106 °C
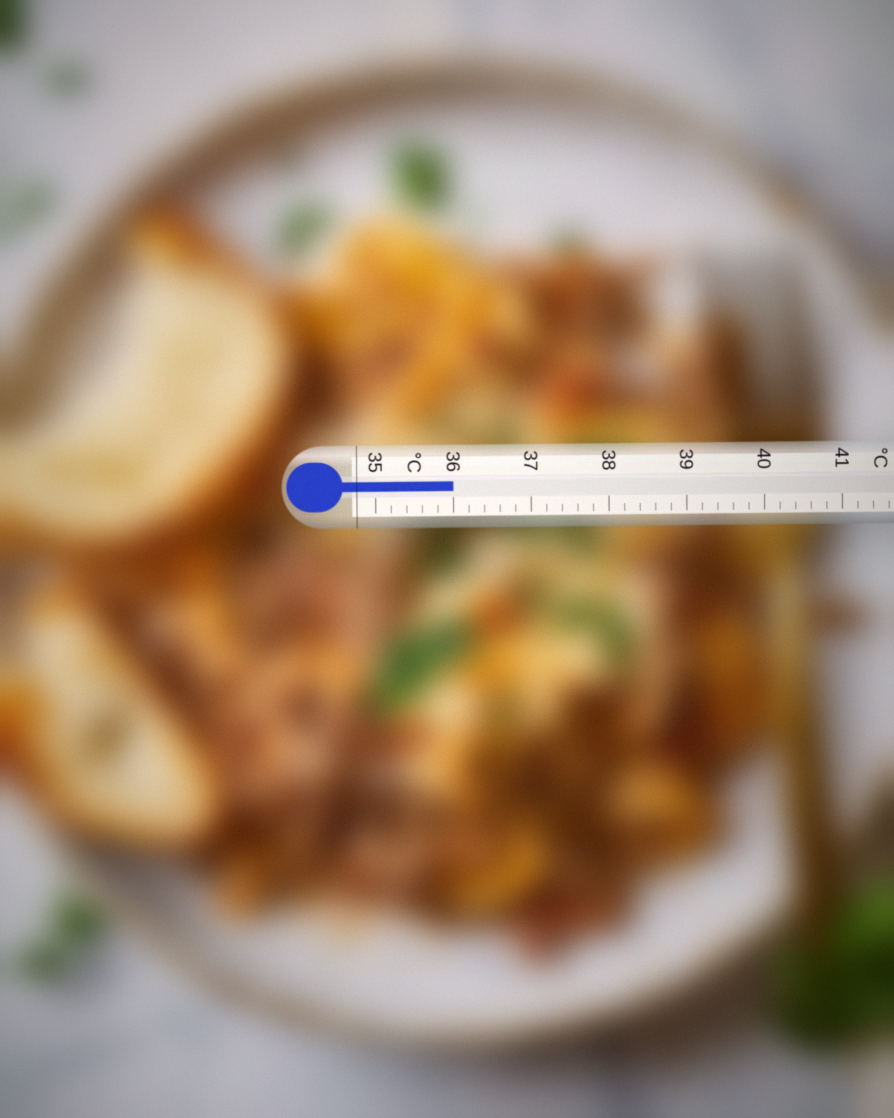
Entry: 36 °C
